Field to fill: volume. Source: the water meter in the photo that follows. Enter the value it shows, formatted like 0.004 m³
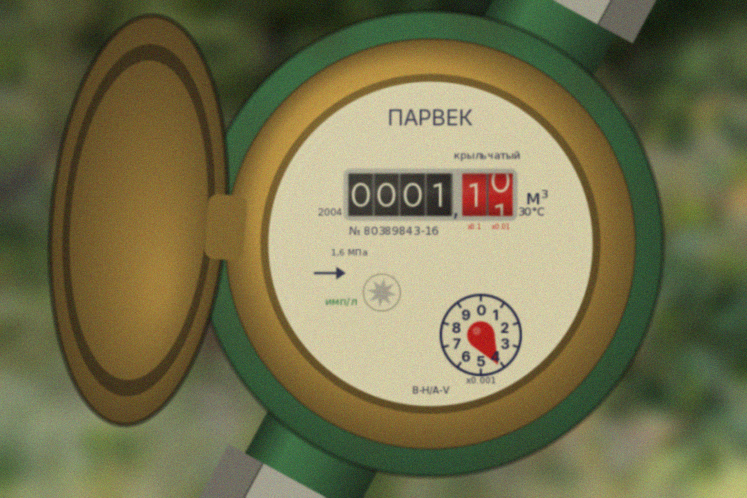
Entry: 1.104 m³
